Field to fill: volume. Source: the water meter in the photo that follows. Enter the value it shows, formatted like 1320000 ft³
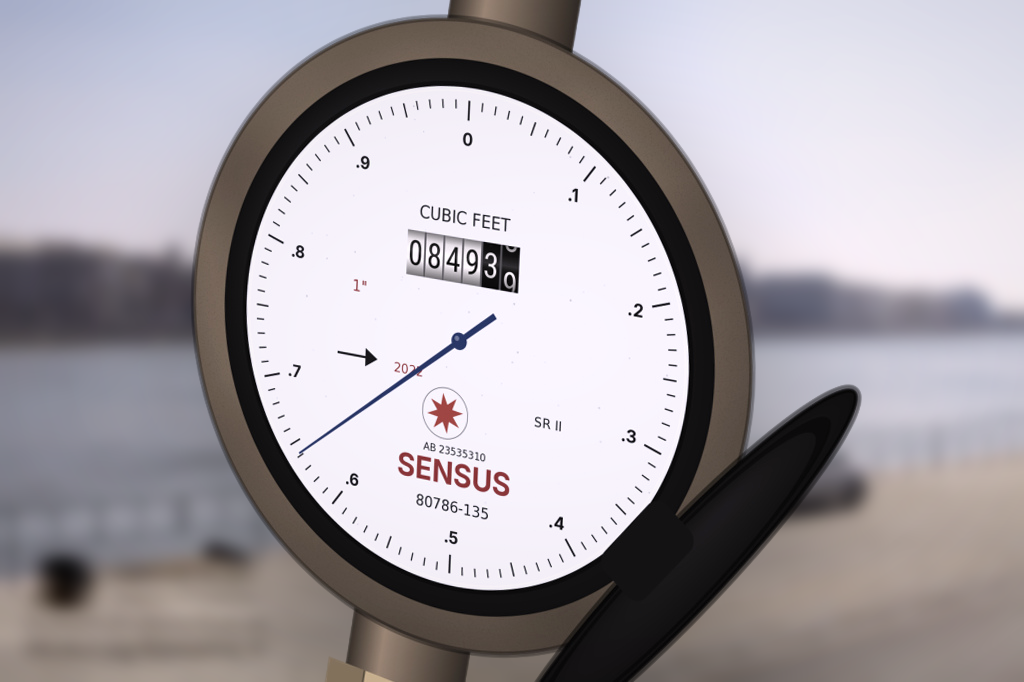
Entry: 84938.64 ft³
